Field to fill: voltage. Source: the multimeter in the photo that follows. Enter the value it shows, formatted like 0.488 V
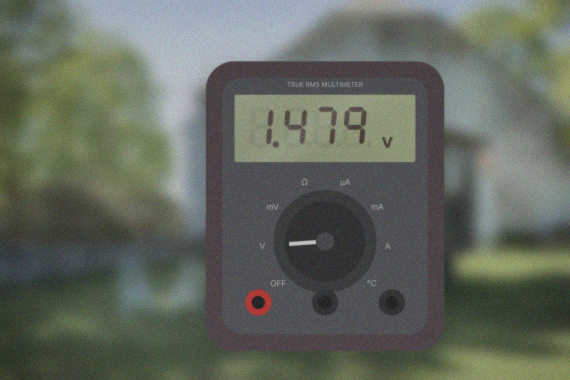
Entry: 1.479 V
